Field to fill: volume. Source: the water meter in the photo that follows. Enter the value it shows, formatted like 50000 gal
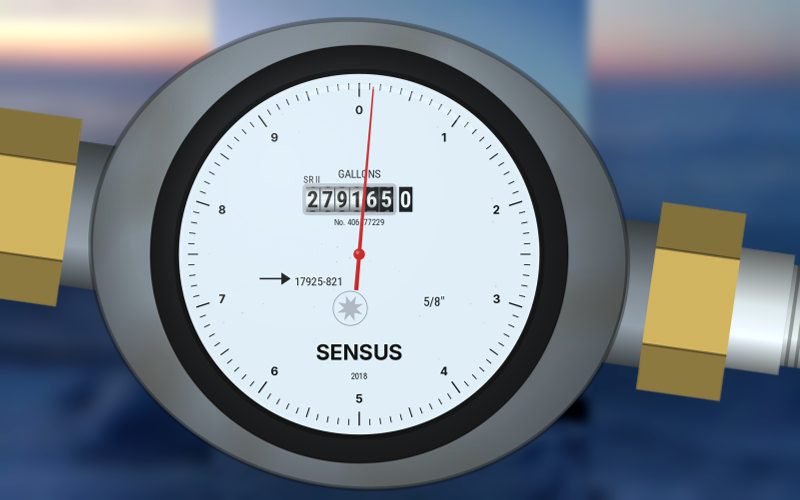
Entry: 2791650.1 gal
